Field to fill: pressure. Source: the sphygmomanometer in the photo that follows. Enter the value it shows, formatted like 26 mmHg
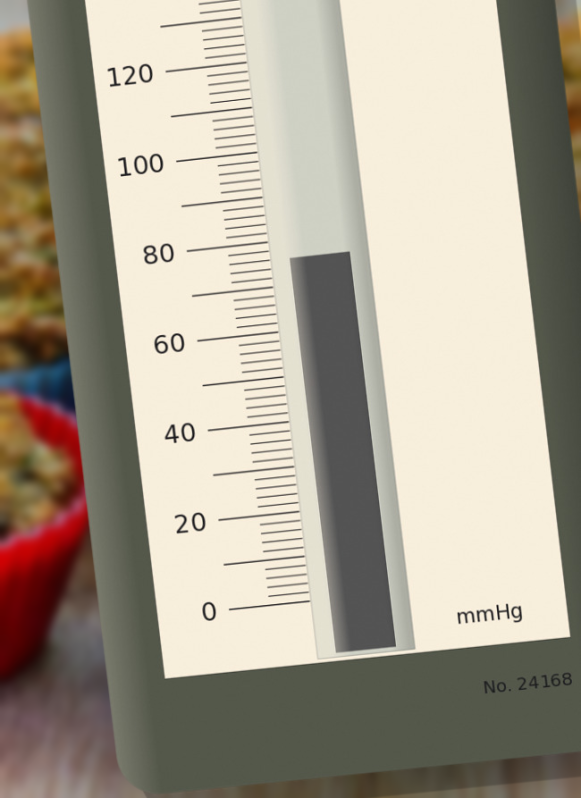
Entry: 76 mmHg
